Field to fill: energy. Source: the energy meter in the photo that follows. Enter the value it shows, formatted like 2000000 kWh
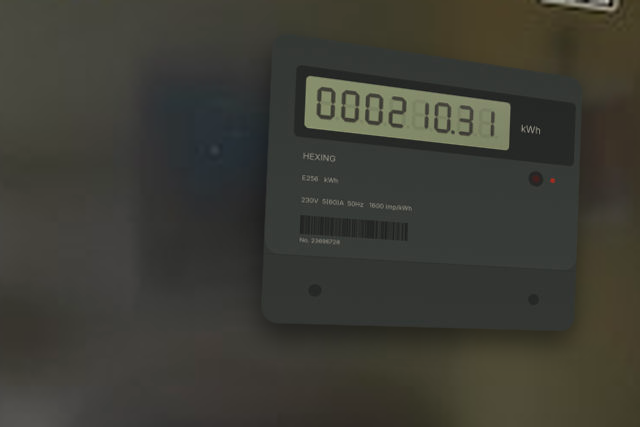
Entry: 210.31 kWh
